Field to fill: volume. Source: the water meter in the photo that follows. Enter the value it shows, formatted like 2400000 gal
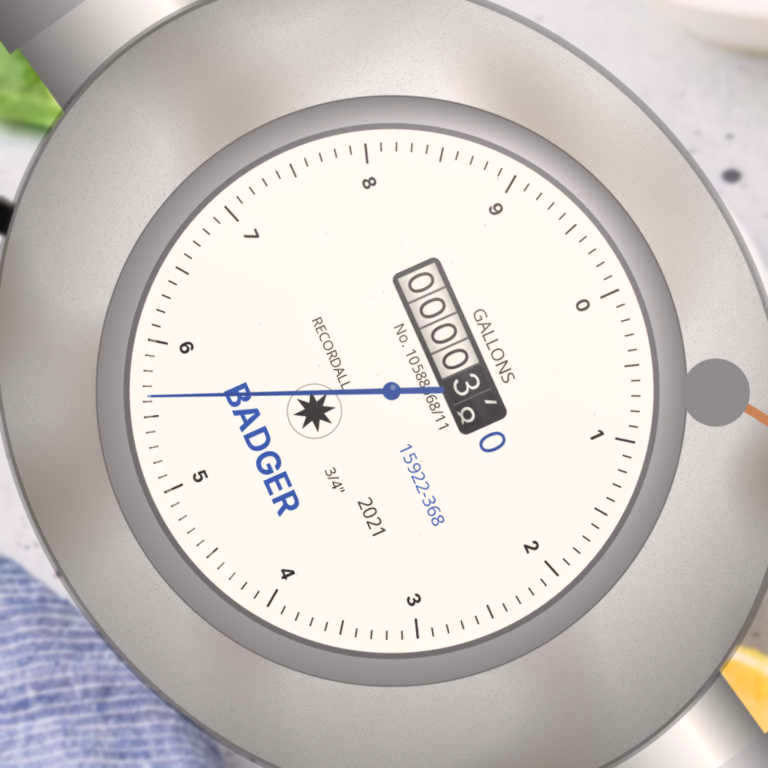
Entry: 375.6 gal
